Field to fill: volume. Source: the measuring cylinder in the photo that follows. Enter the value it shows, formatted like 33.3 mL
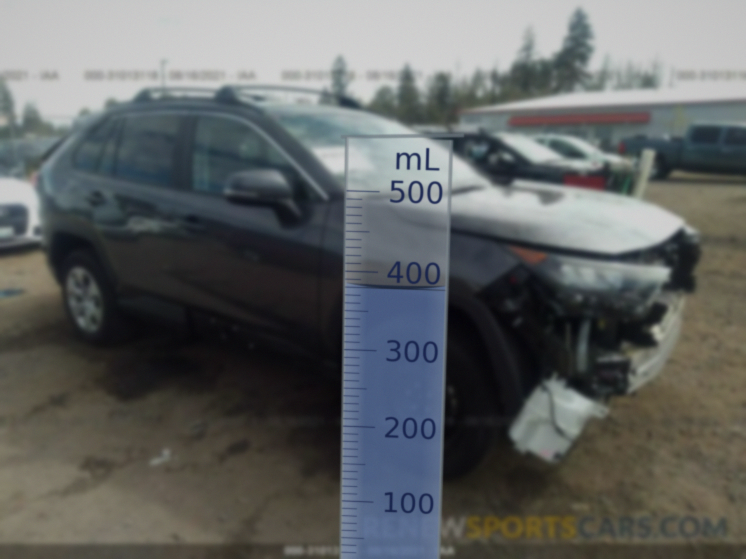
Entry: 380 mL
